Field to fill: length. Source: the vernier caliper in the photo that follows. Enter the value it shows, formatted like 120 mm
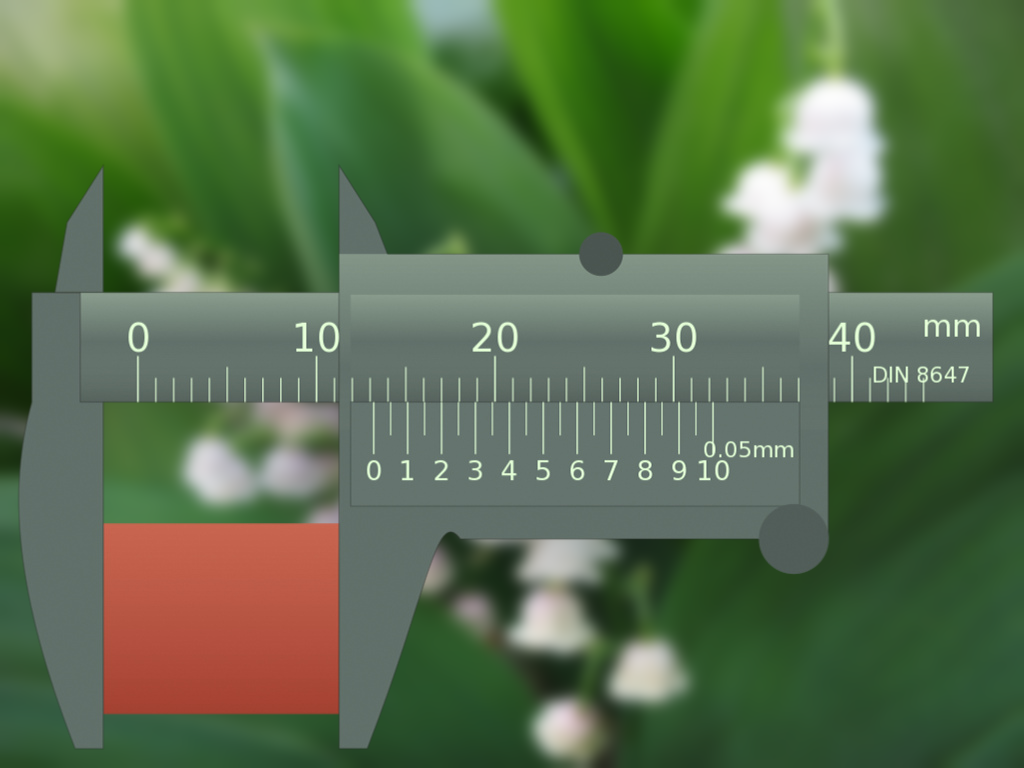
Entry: 13.2 mm
